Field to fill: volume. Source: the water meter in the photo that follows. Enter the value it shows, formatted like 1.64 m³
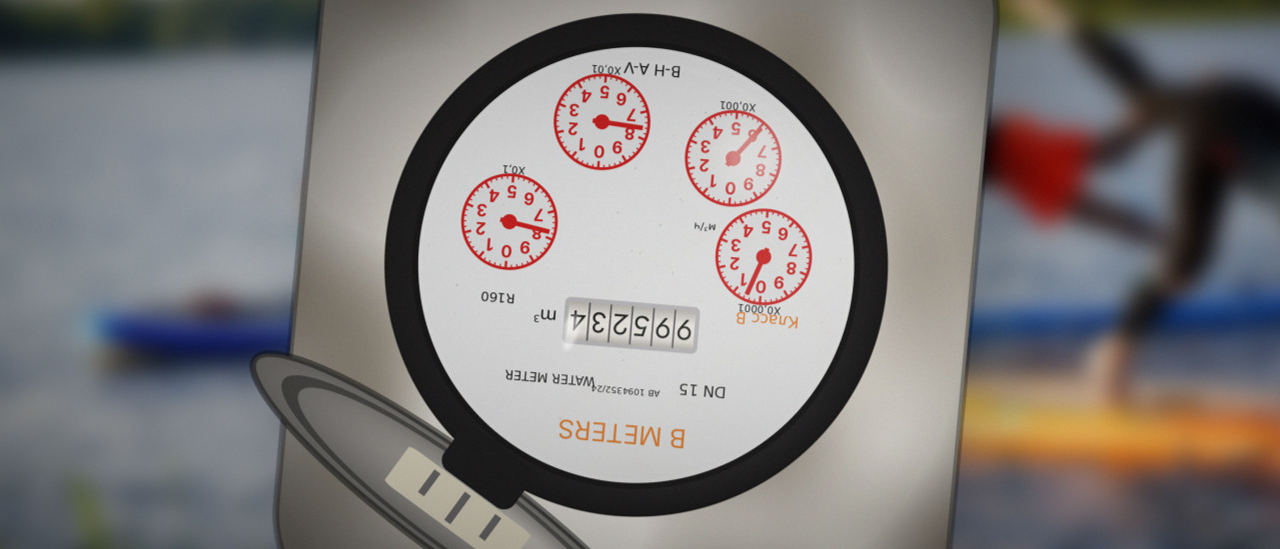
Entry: 995234.7760 m³
